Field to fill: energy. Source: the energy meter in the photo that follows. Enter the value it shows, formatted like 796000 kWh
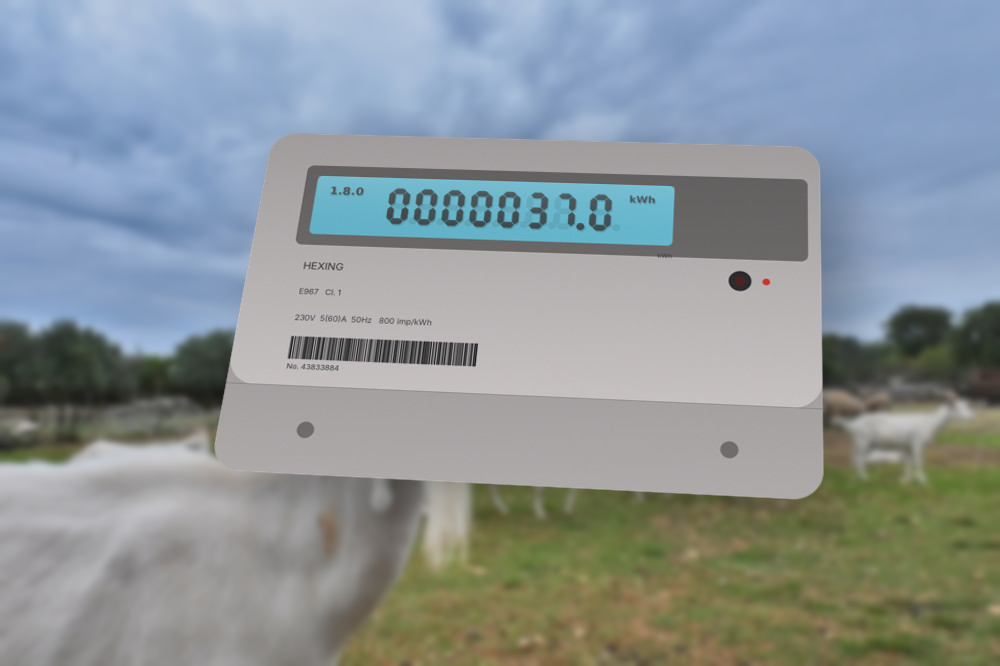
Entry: 37.0 kWh
